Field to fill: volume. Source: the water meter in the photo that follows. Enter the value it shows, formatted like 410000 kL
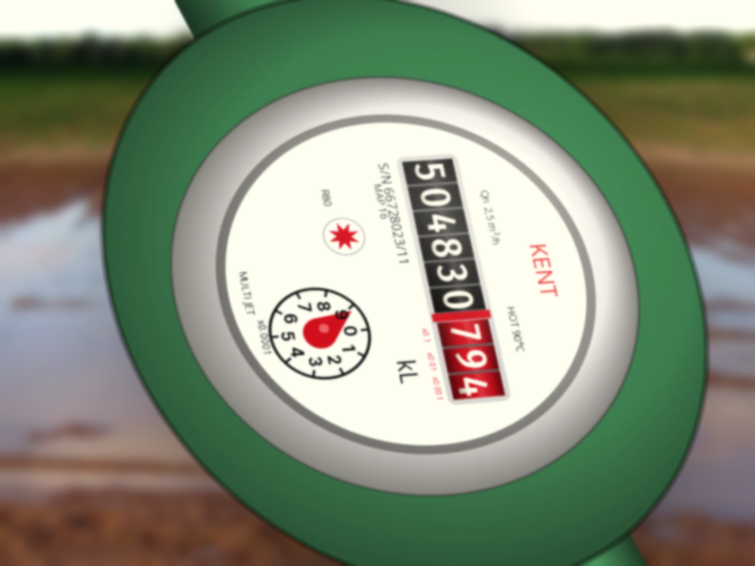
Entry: 504830.7939 kL
